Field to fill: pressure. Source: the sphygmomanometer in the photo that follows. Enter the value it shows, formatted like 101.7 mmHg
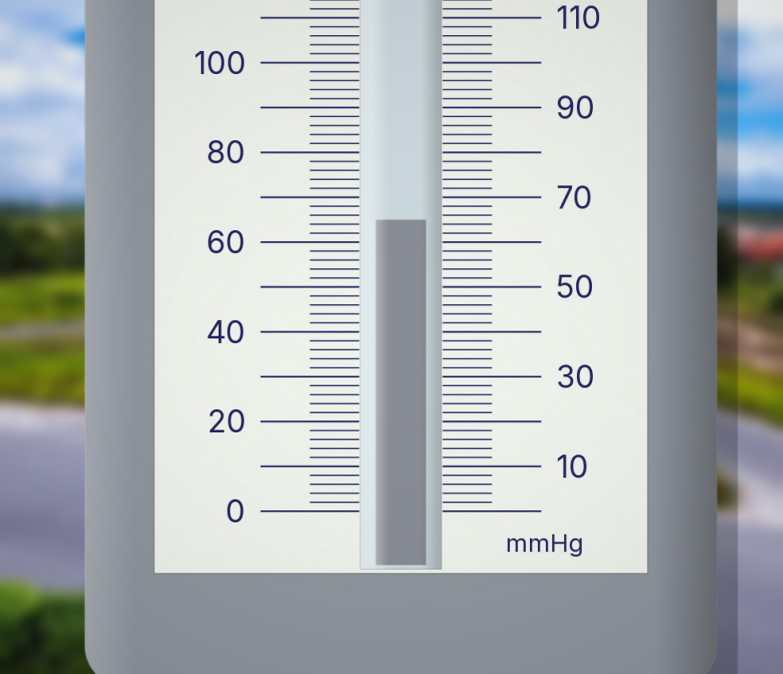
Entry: 65 mmHg
